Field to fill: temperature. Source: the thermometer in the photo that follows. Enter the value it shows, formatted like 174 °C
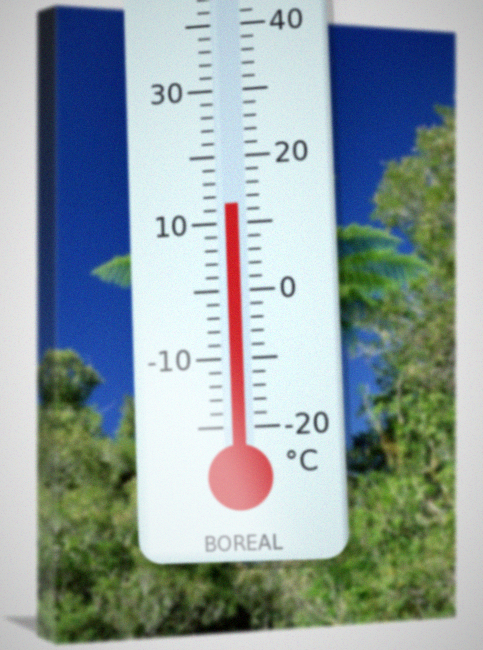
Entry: 13 °C
